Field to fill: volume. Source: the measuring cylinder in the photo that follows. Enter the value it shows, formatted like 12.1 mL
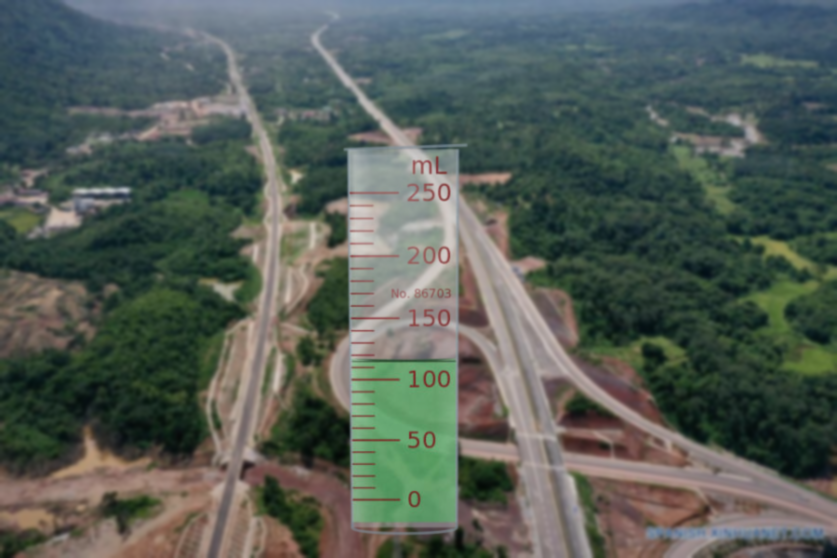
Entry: 115 mL
